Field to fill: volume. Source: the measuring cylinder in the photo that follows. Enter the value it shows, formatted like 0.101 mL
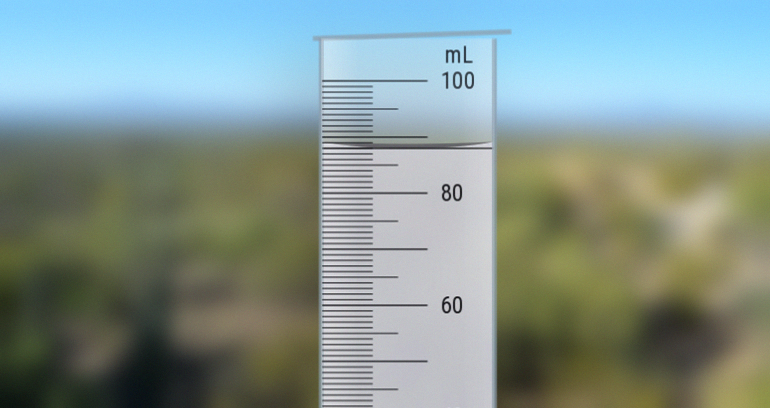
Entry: 88 mL
